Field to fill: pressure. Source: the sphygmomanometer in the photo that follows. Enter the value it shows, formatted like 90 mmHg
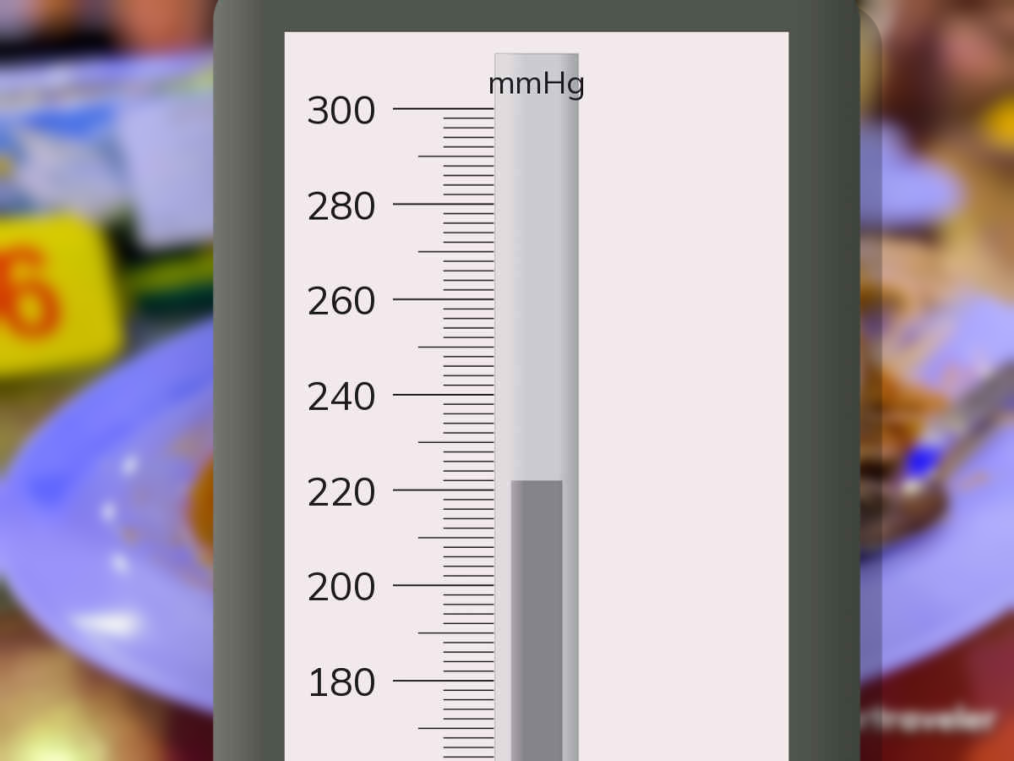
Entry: 222 mmHg
